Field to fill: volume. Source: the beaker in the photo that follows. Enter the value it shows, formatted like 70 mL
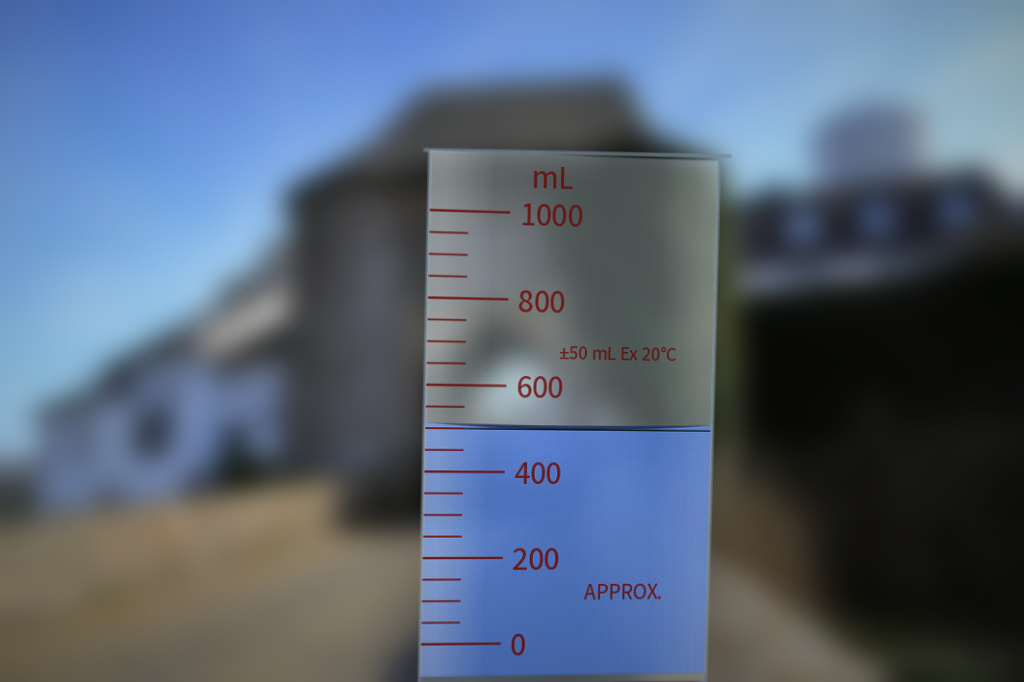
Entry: 500 mL
